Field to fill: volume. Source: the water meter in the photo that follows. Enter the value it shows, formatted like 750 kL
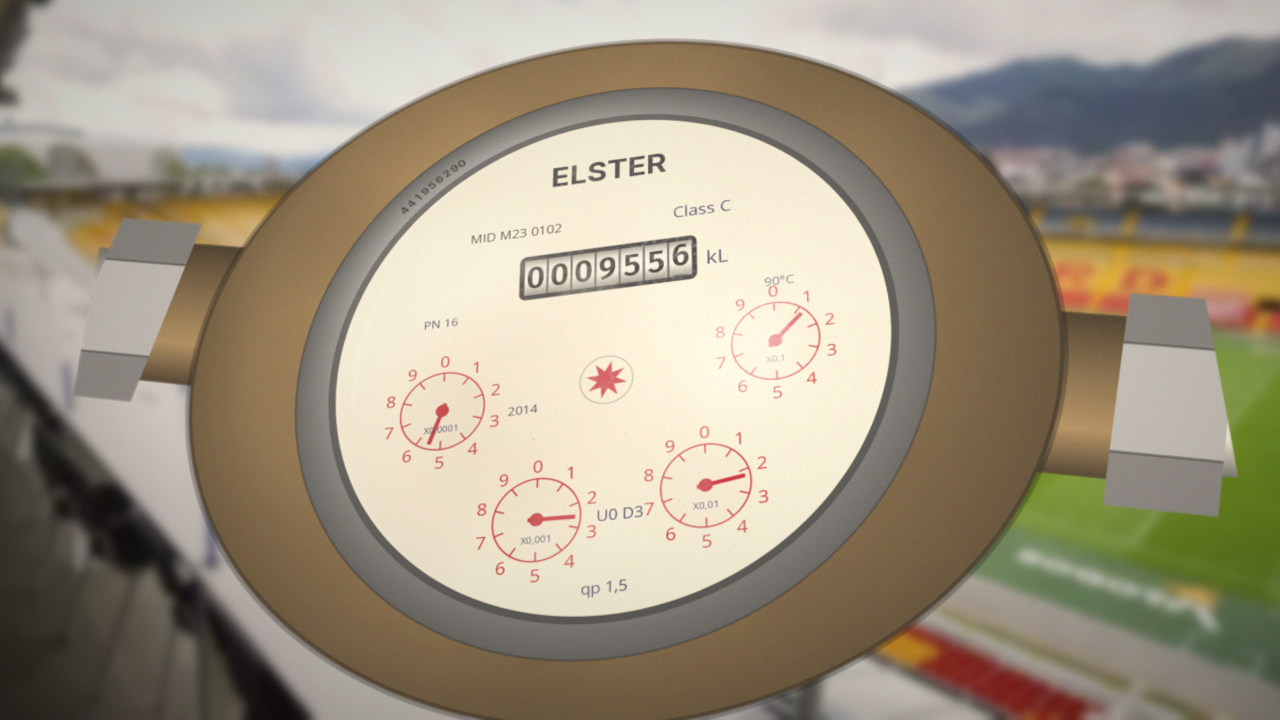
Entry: 9556.1225 kL
